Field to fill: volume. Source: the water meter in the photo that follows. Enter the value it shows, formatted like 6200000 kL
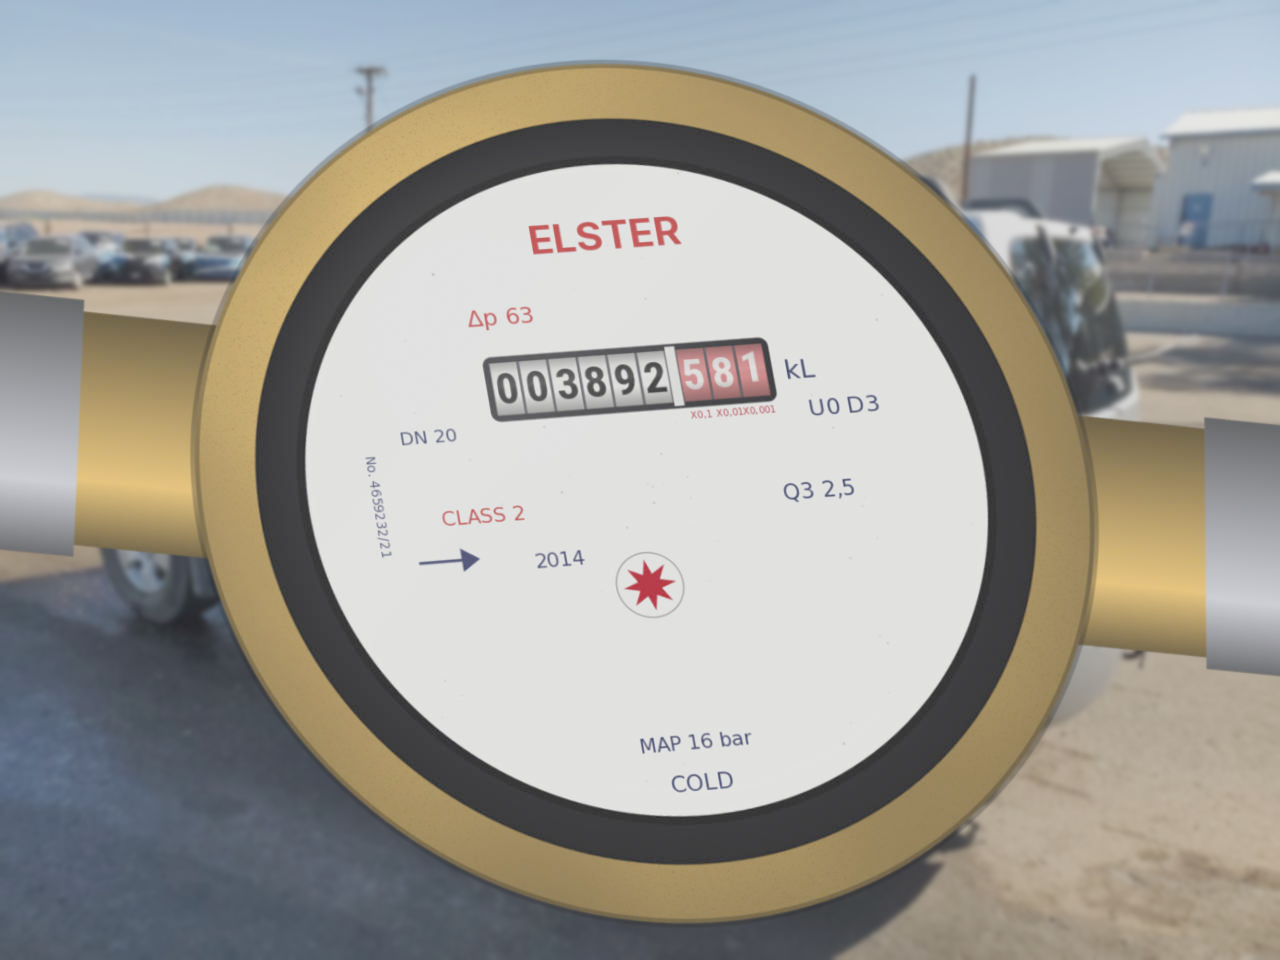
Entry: 3892.581 kL
